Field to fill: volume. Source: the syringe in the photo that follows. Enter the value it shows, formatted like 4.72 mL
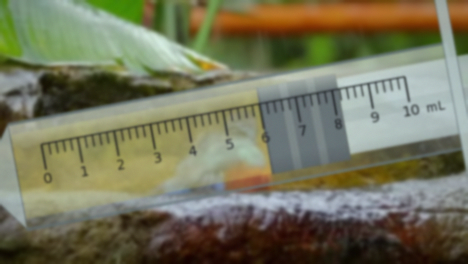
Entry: 6 mL
